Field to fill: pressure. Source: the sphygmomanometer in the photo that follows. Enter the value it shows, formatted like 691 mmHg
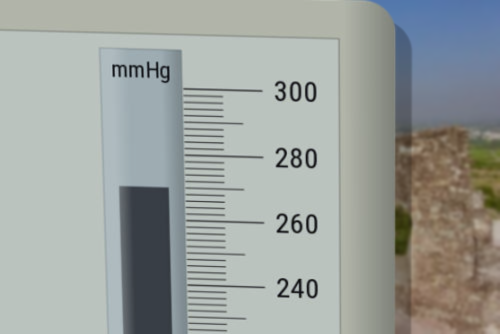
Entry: 270 mmHg
